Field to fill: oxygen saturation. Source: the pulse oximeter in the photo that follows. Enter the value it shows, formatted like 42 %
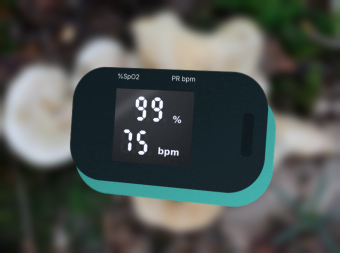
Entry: 99 %
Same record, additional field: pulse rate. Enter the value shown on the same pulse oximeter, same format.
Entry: 75 bpm
